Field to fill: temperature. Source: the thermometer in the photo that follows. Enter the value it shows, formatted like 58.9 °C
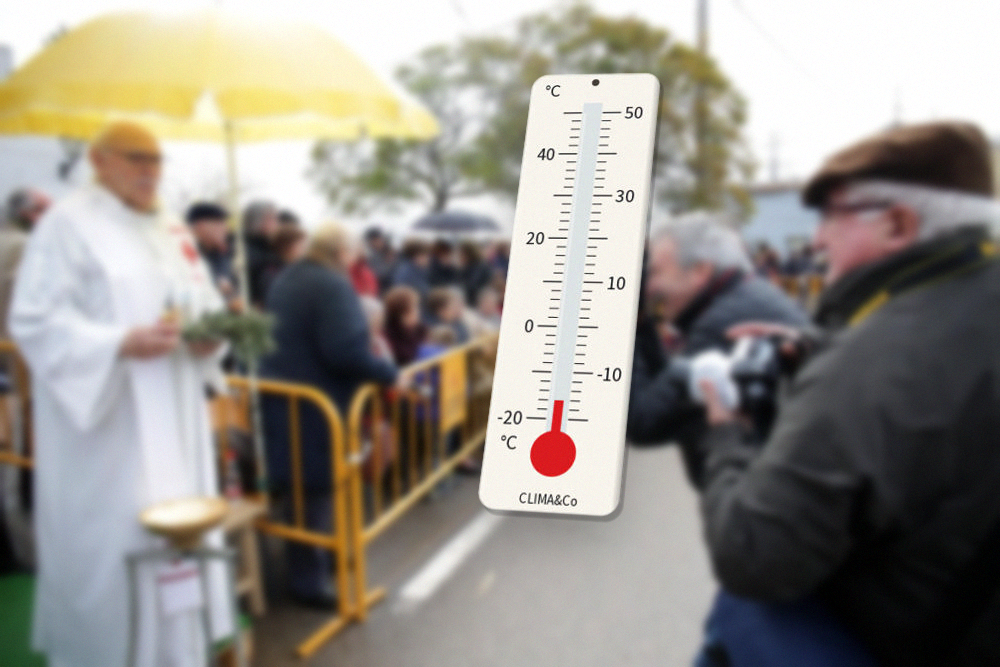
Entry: -16 °C
